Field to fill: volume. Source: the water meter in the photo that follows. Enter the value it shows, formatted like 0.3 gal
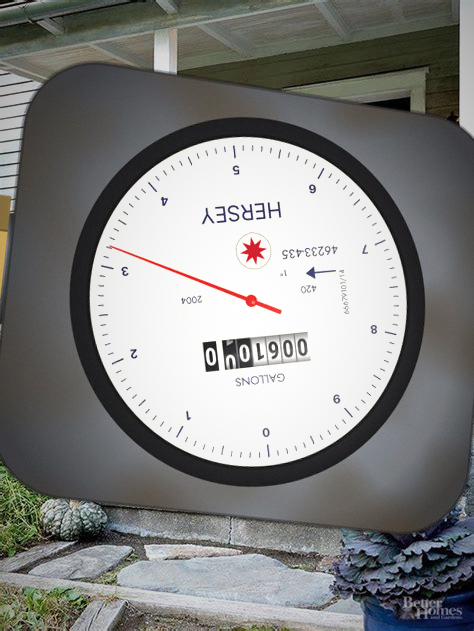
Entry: 61003.2 gal
